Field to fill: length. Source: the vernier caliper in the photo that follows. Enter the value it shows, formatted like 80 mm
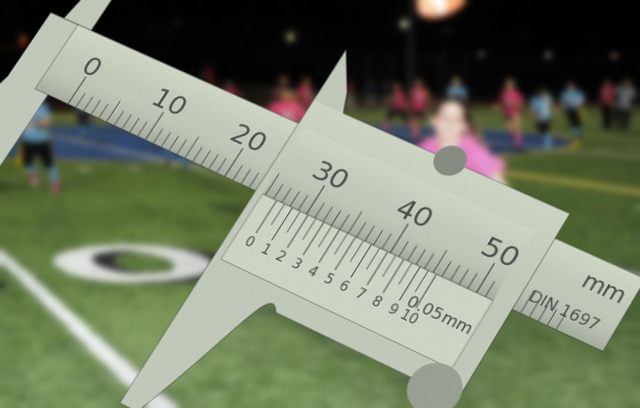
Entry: 26.4 mm
